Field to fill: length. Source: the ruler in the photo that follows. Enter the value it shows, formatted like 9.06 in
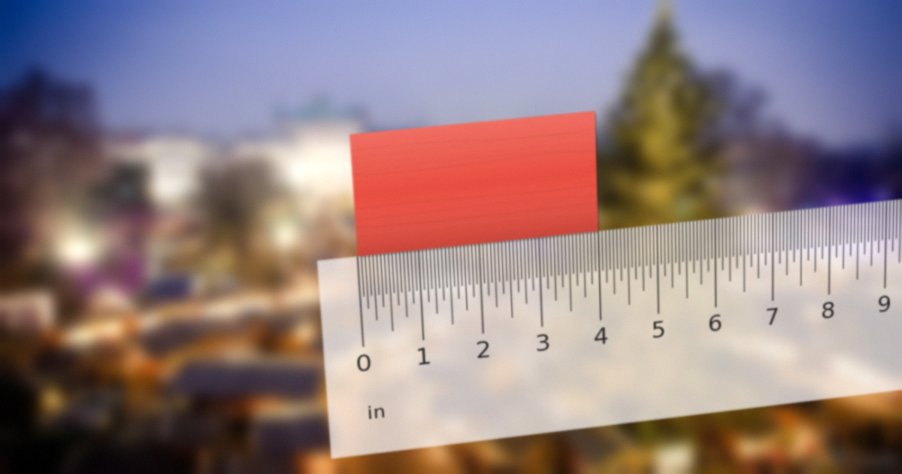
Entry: 4 in
